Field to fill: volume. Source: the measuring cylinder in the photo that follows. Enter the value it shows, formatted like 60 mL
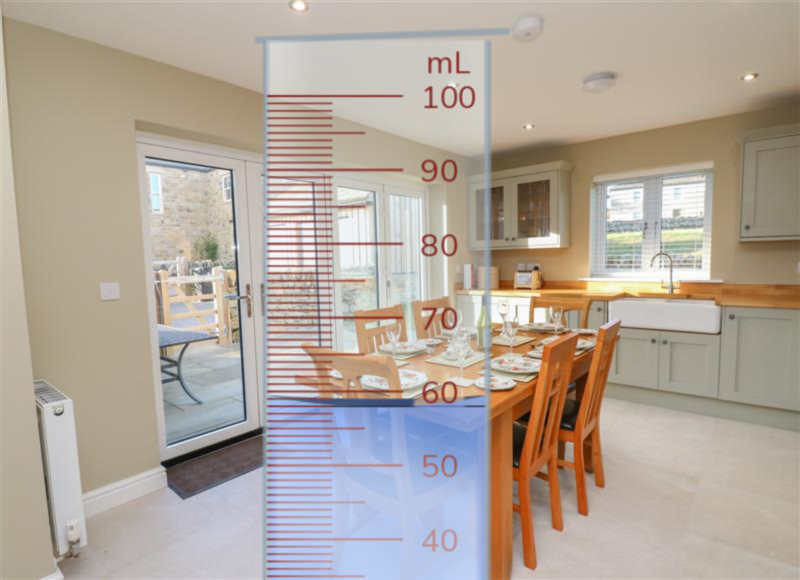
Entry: 58 mL
